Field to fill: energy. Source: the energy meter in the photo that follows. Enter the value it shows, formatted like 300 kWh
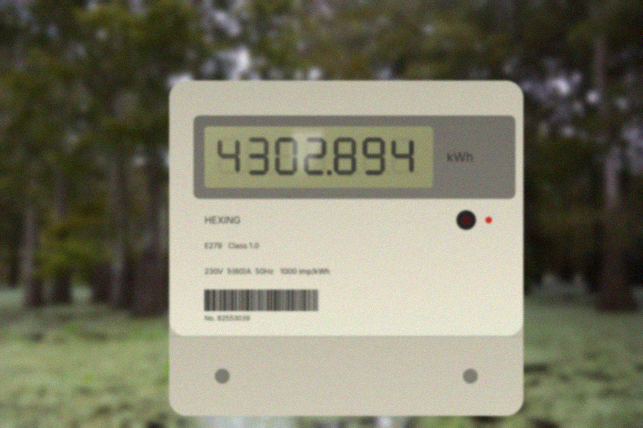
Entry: 4302.894 kWh
